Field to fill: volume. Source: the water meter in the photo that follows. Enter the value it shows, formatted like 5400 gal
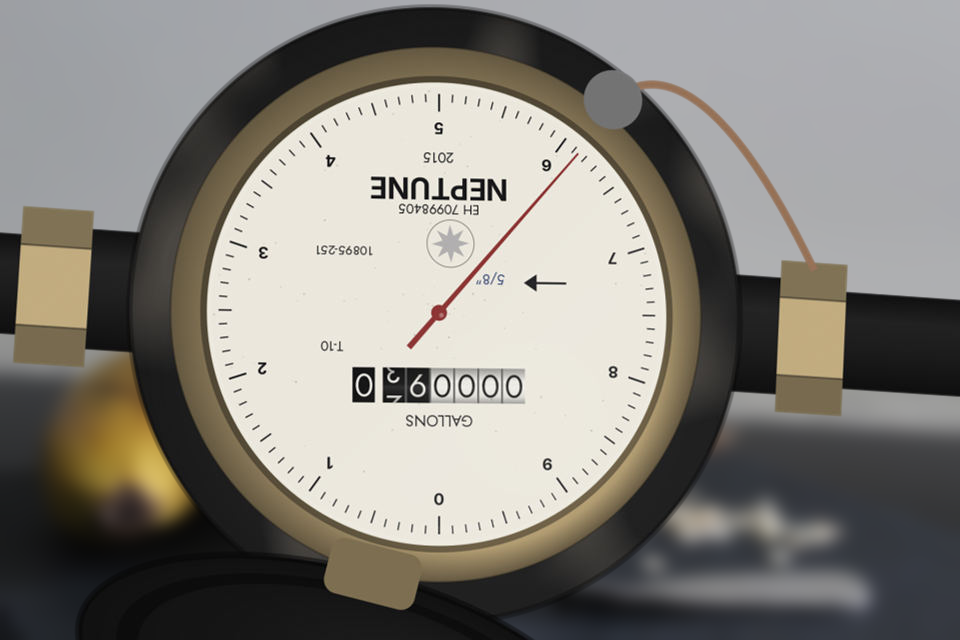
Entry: 926.1 gal
